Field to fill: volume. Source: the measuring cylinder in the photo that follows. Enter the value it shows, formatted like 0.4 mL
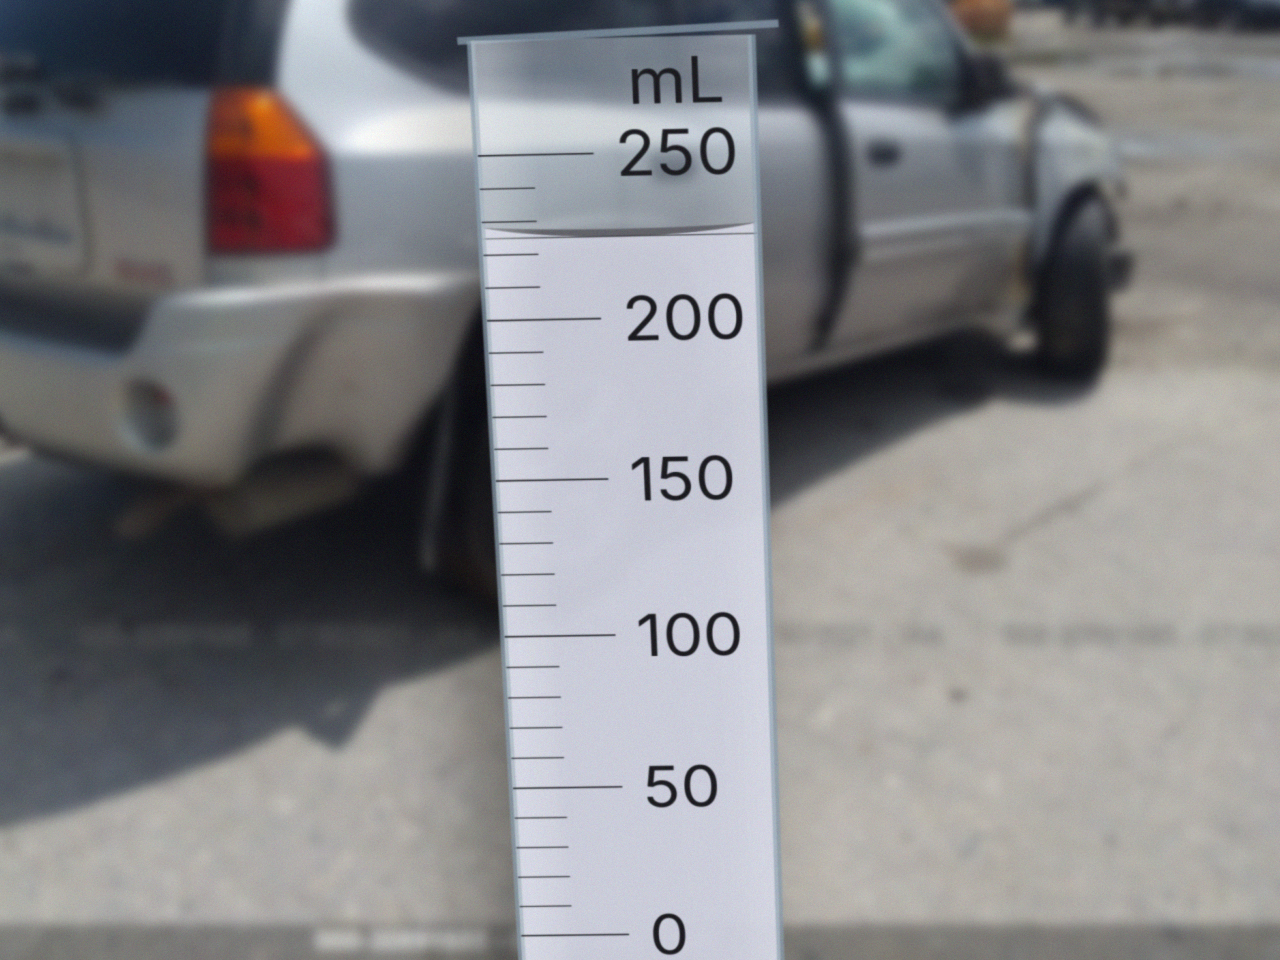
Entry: 225 mL
